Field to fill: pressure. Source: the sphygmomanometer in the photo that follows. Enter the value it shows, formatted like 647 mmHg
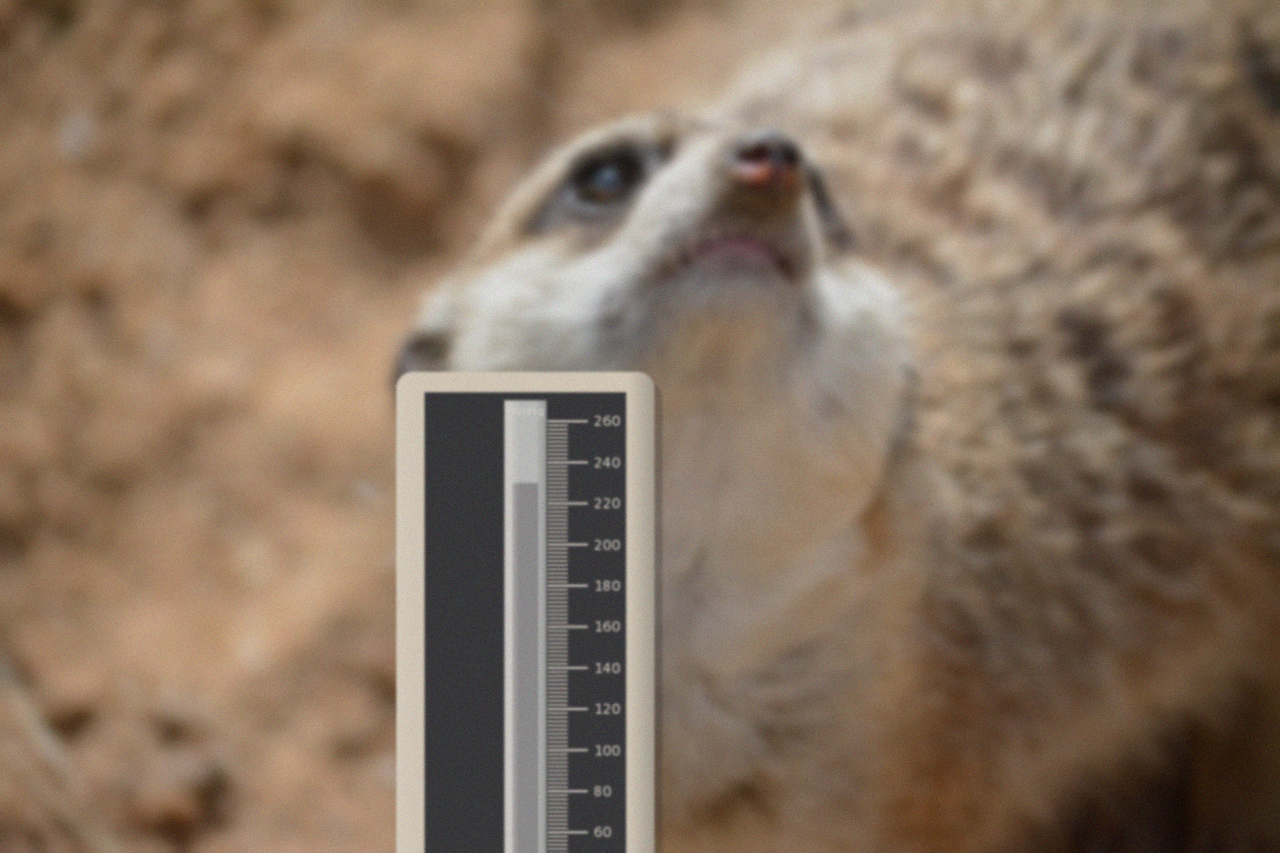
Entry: 230 mmHg
